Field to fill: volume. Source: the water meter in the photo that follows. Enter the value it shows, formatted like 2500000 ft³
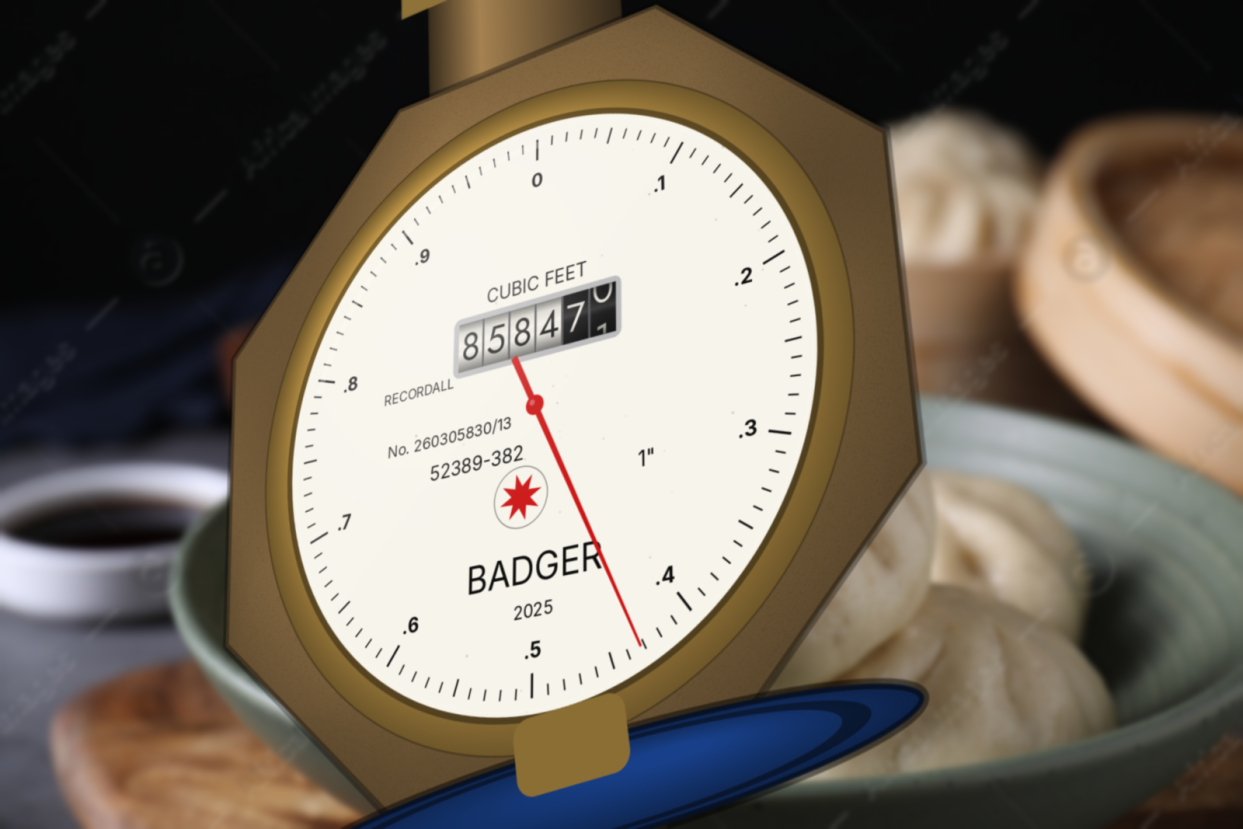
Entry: 858470.43 ft³
